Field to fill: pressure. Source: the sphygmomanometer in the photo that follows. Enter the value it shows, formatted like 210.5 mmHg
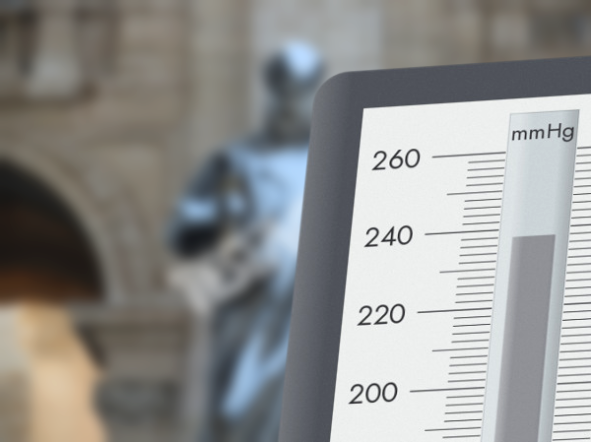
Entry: 238 mmHg
